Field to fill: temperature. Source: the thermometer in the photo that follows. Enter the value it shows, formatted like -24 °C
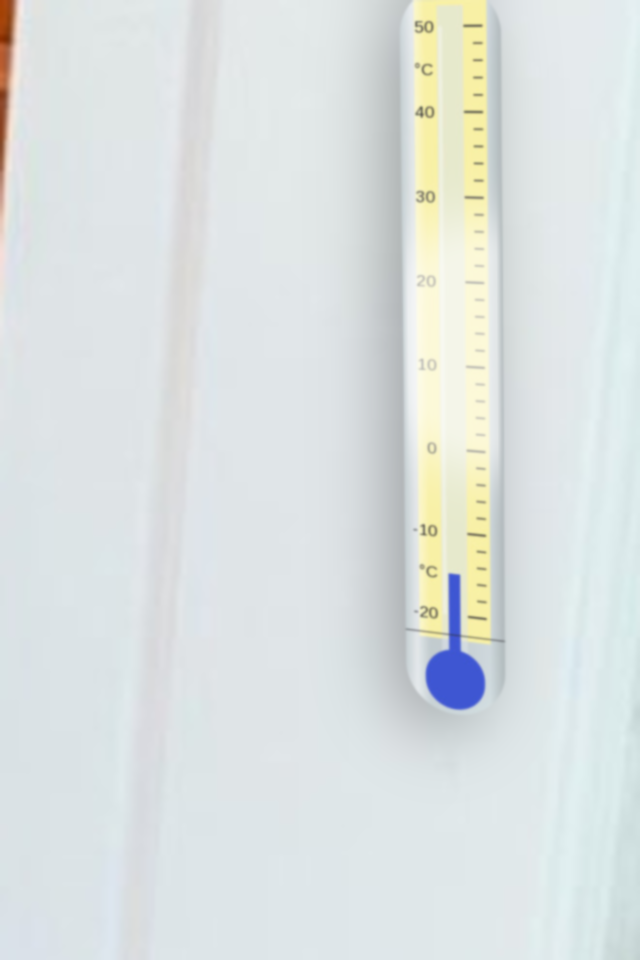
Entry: -15 °C
